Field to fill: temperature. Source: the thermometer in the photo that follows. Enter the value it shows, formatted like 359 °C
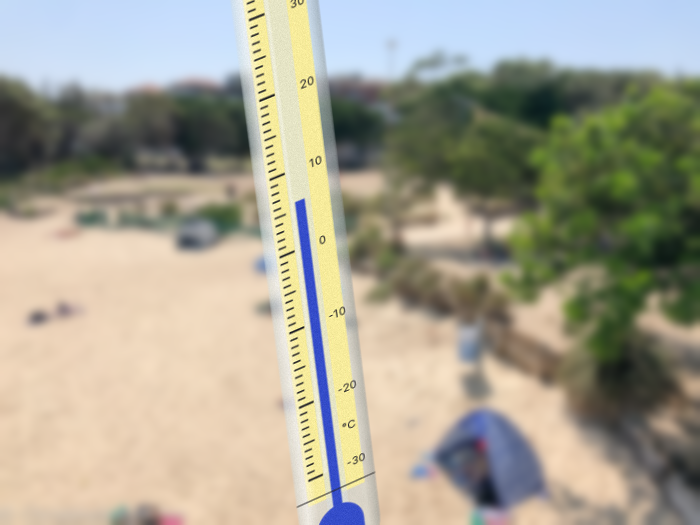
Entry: 6 °C
